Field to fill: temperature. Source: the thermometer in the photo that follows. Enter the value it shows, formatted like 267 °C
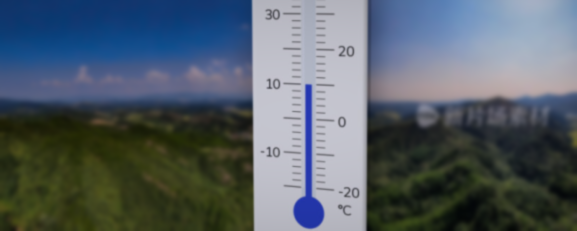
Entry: 10 °C
